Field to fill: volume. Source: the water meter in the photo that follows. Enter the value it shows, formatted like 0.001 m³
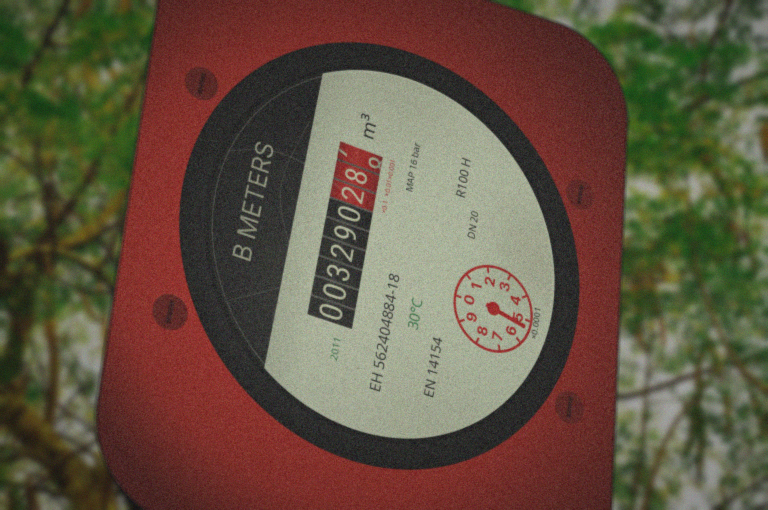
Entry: 3290.2875 m³
